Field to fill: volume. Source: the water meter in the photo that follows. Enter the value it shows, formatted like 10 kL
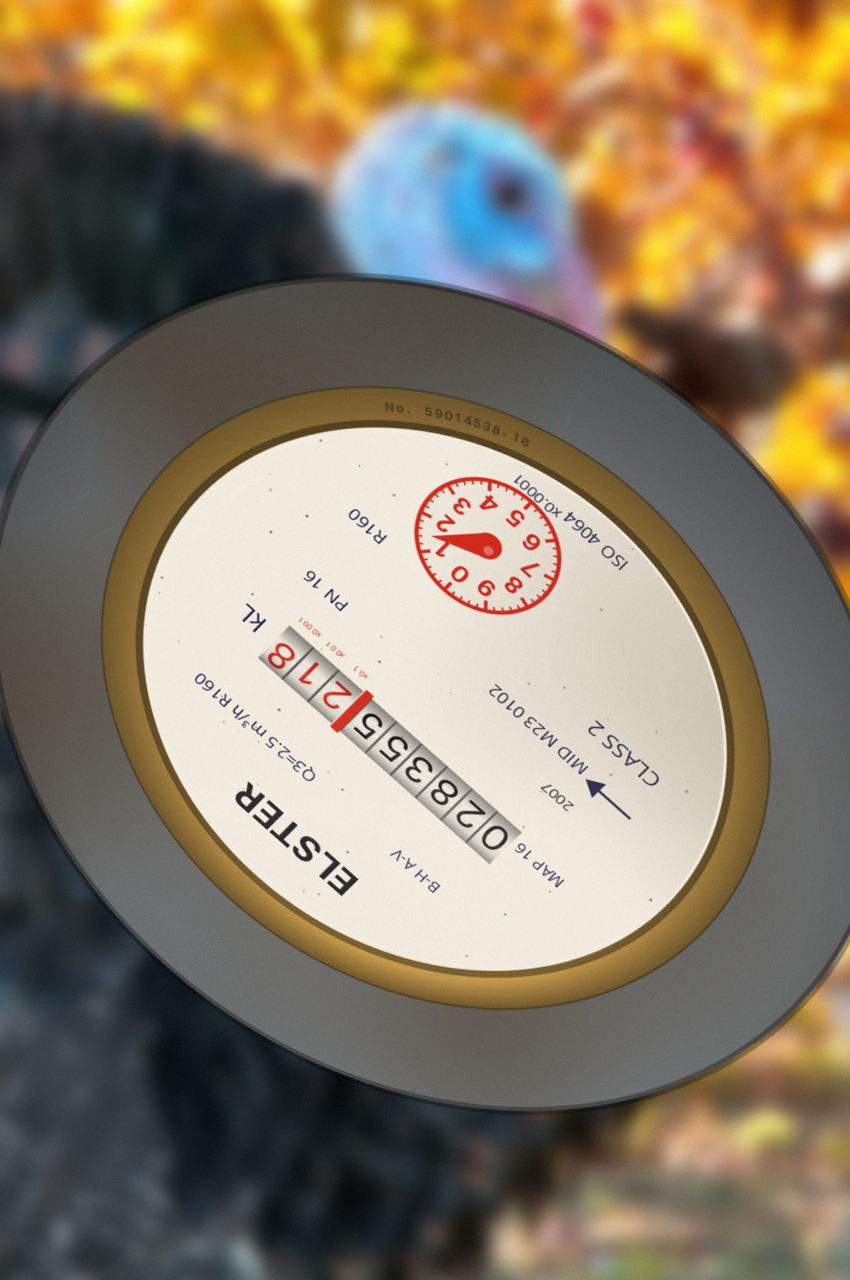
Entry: 28355.2181 kL
